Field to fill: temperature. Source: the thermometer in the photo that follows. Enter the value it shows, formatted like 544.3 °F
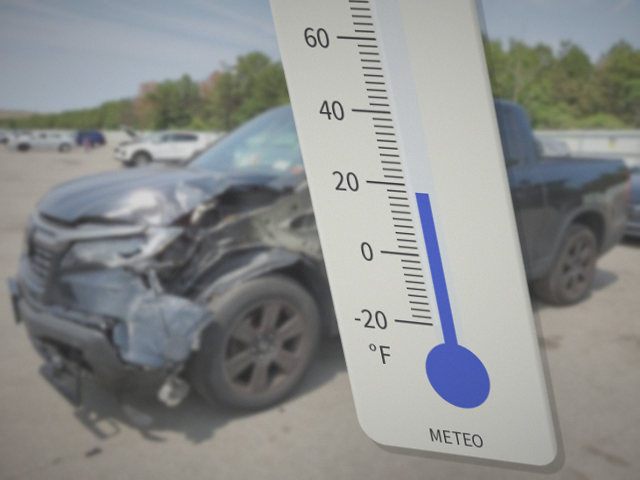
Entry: 18 °F
